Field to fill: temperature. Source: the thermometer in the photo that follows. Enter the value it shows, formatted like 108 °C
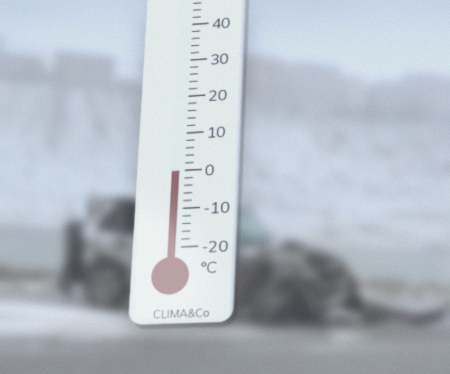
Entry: 0 °C
